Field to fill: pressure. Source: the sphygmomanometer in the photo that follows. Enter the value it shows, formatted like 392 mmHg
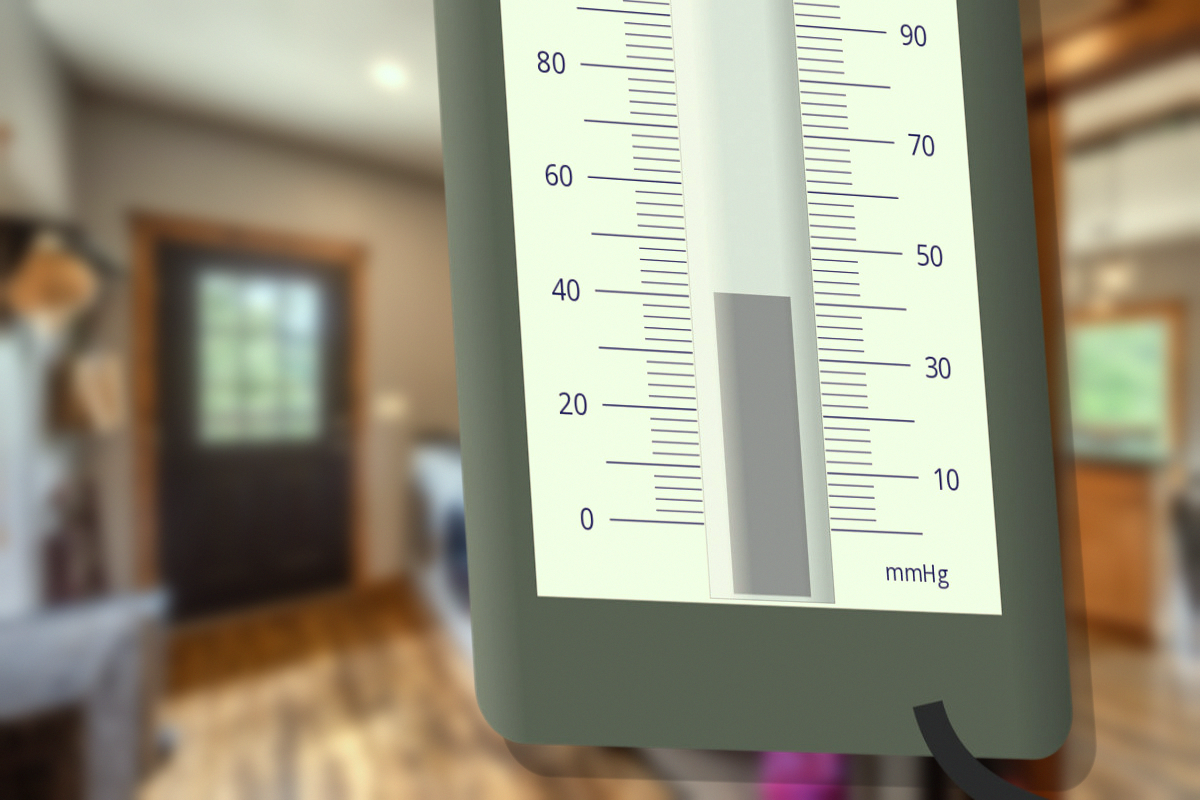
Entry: 41 mmHg
